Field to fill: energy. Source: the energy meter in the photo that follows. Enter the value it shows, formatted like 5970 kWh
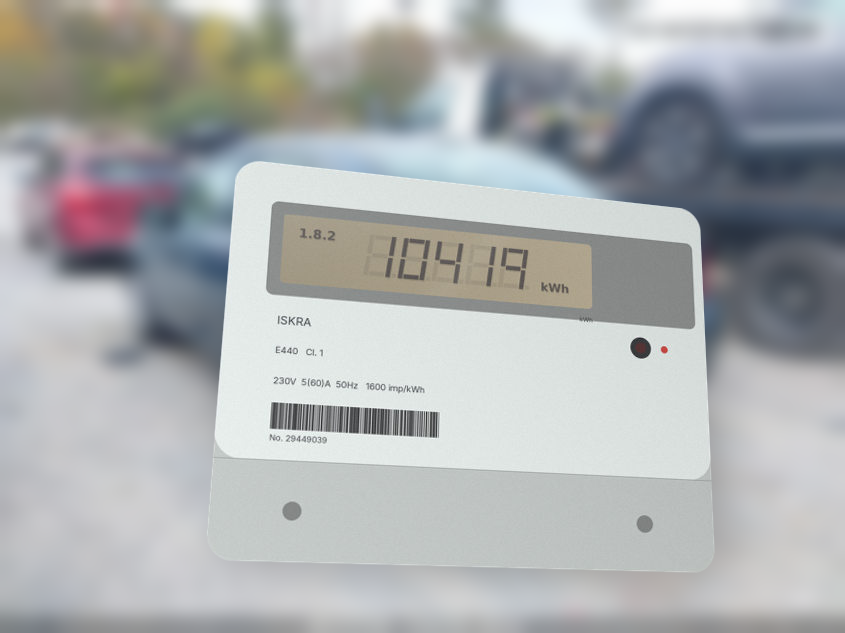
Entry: 10419 kWh
